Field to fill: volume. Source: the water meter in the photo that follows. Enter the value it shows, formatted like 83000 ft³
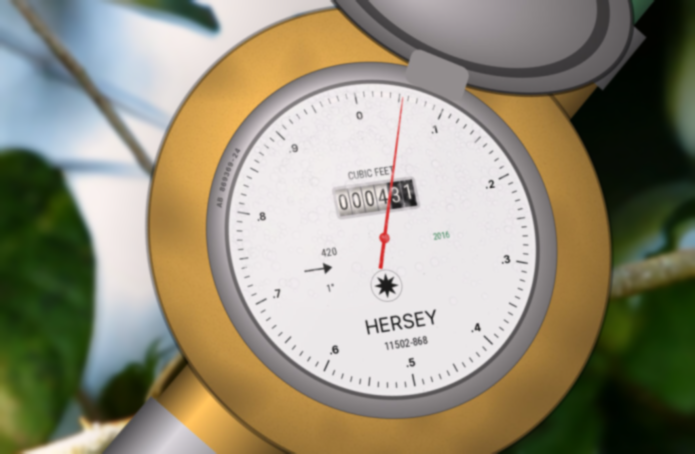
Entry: 431.05 ft³
